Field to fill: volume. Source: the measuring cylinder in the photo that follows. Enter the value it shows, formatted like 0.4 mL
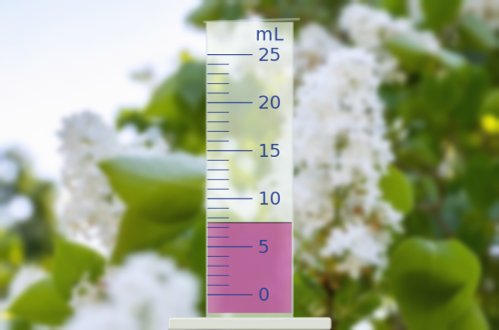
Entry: 7.5 mL
